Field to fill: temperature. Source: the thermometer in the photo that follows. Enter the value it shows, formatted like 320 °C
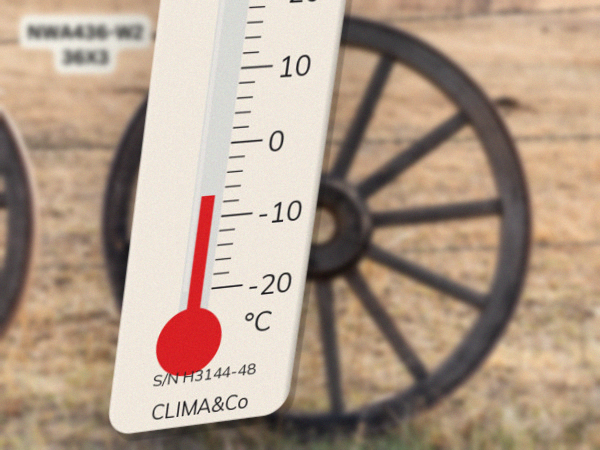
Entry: -7 °C
